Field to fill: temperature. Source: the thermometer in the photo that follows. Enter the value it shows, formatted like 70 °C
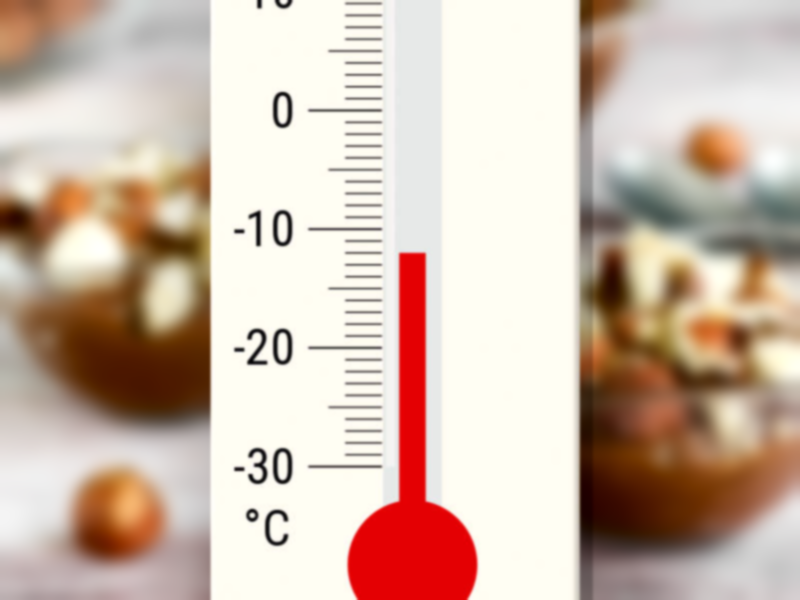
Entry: -12 °C
